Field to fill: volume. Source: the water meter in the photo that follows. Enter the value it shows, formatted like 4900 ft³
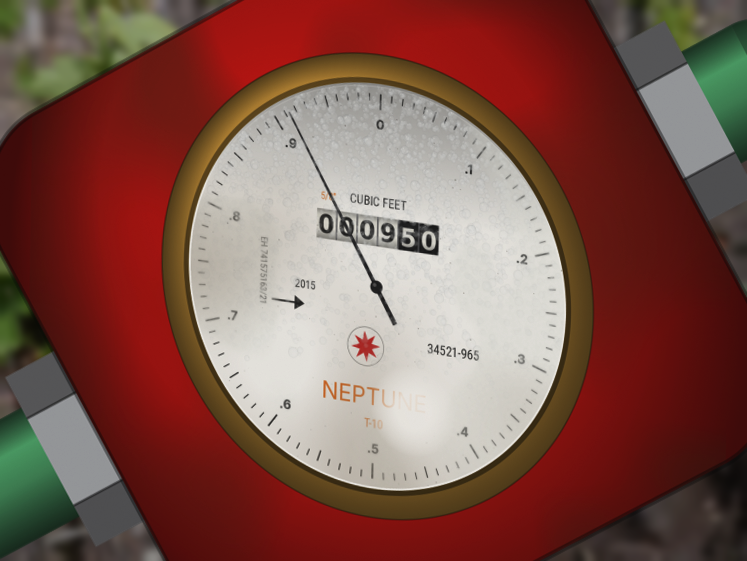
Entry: 949.91 ft³
